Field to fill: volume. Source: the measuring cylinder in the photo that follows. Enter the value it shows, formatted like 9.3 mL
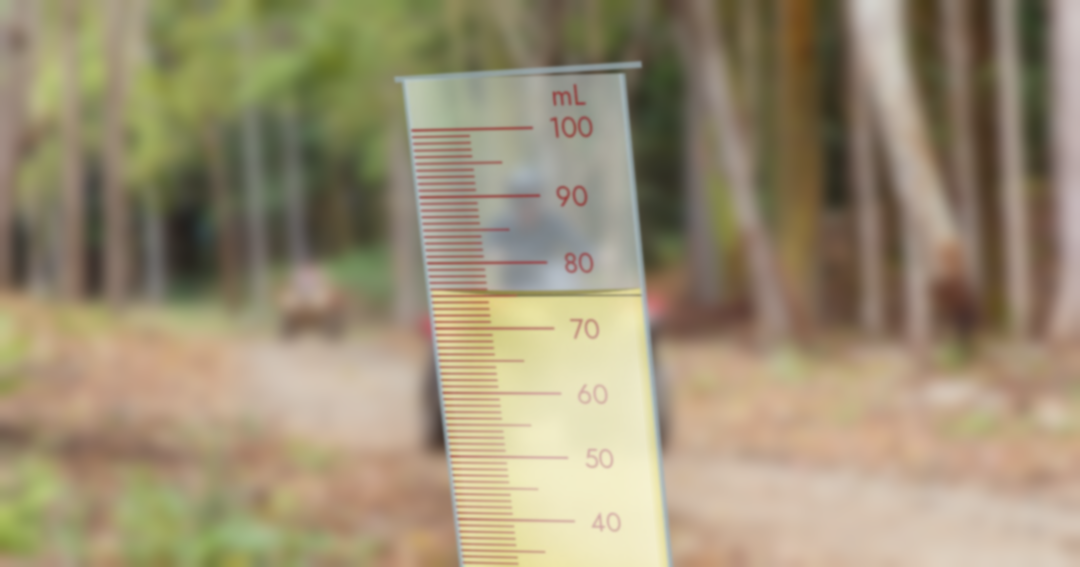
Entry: 75 mL
